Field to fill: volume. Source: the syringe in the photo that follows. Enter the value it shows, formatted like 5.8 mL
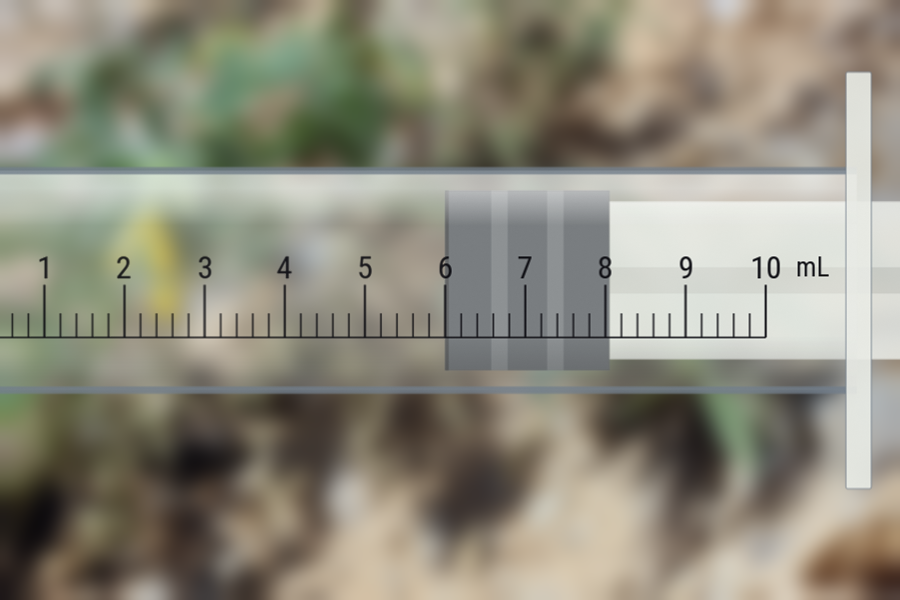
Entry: 6 mL
